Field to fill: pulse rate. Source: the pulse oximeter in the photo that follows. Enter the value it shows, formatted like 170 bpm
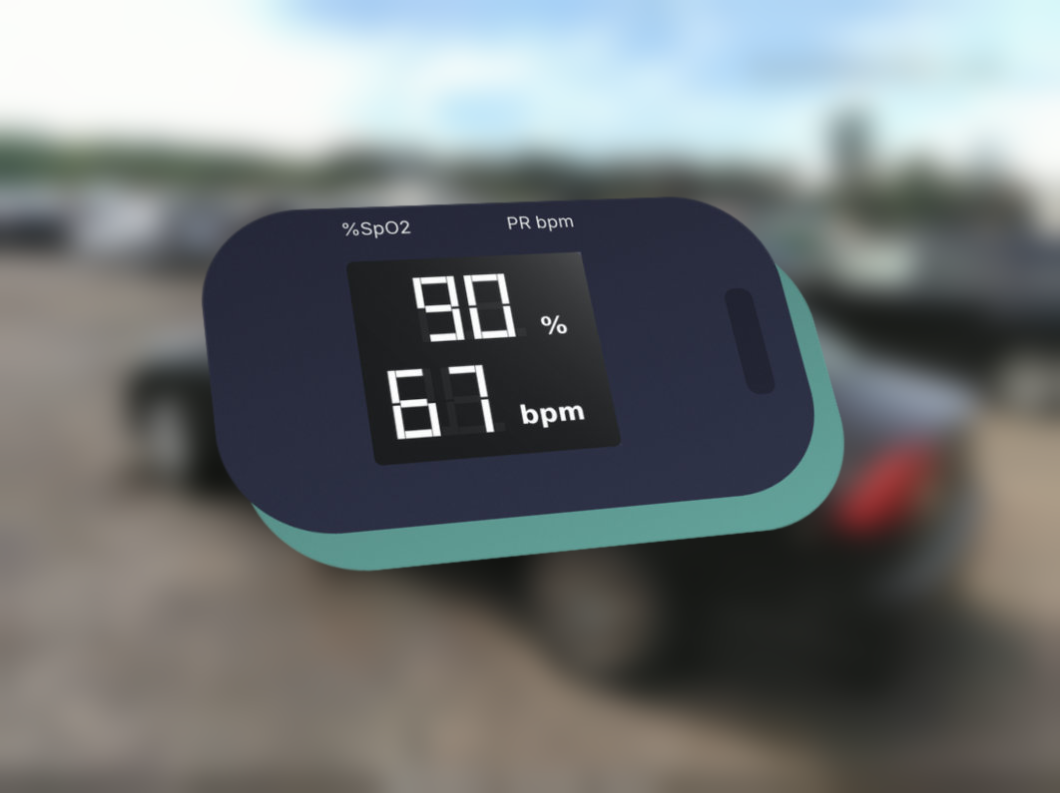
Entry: 67 bpm
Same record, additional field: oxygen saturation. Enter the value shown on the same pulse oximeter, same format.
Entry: 90 %
